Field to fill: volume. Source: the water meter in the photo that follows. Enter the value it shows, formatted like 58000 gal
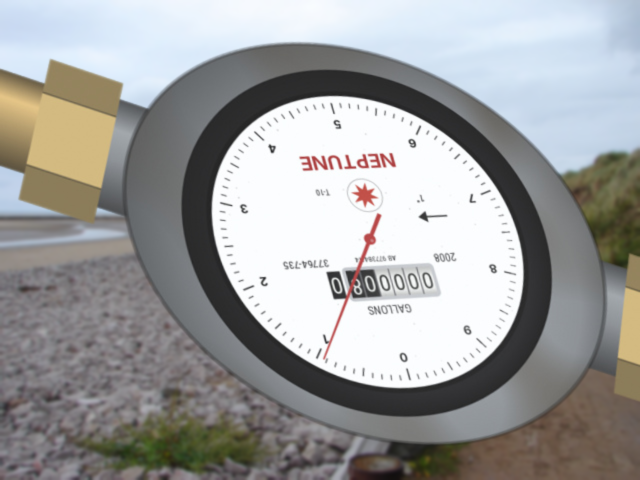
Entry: 80.9 gal
